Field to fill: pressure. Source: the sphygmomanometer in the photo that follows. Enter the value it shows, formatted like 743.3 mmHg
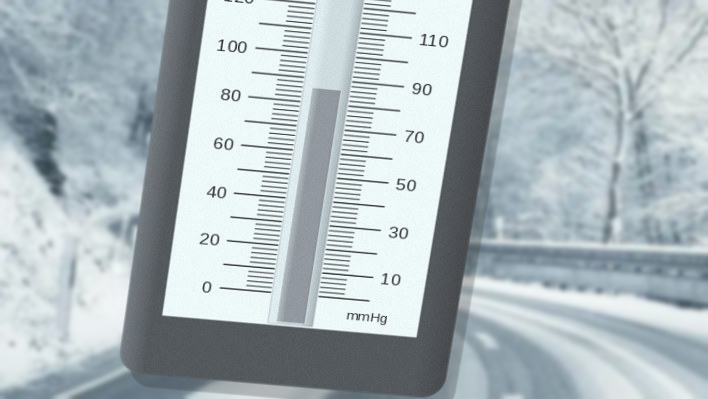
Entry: 86 mmHg
